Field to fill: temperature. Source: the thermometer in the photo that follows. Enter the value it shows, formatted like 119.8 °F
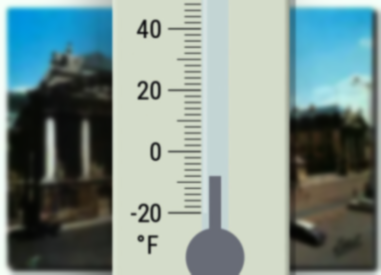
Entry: -8 °F
